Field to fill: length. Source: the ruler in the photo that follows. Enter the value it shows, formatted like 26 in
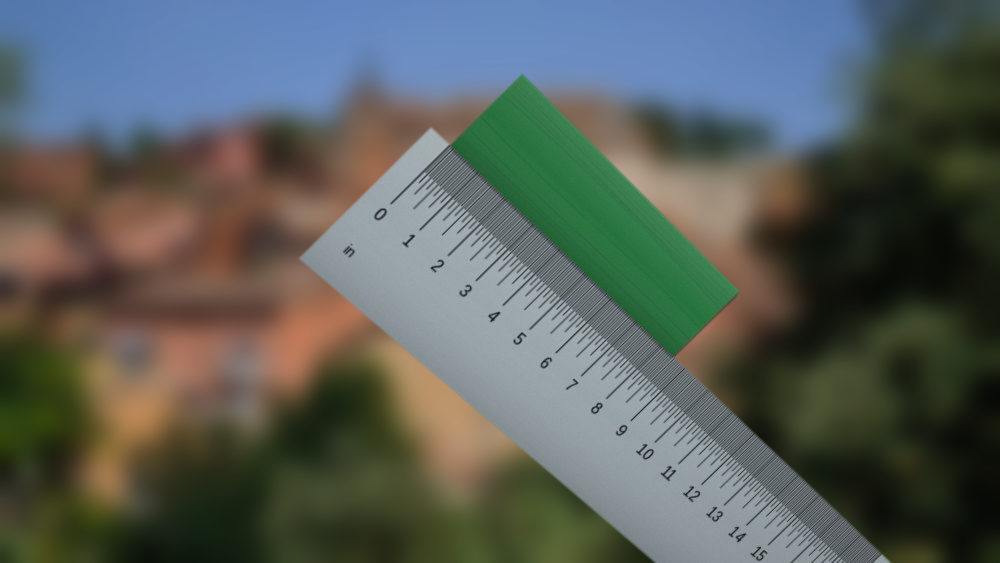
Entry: 8.5 in
